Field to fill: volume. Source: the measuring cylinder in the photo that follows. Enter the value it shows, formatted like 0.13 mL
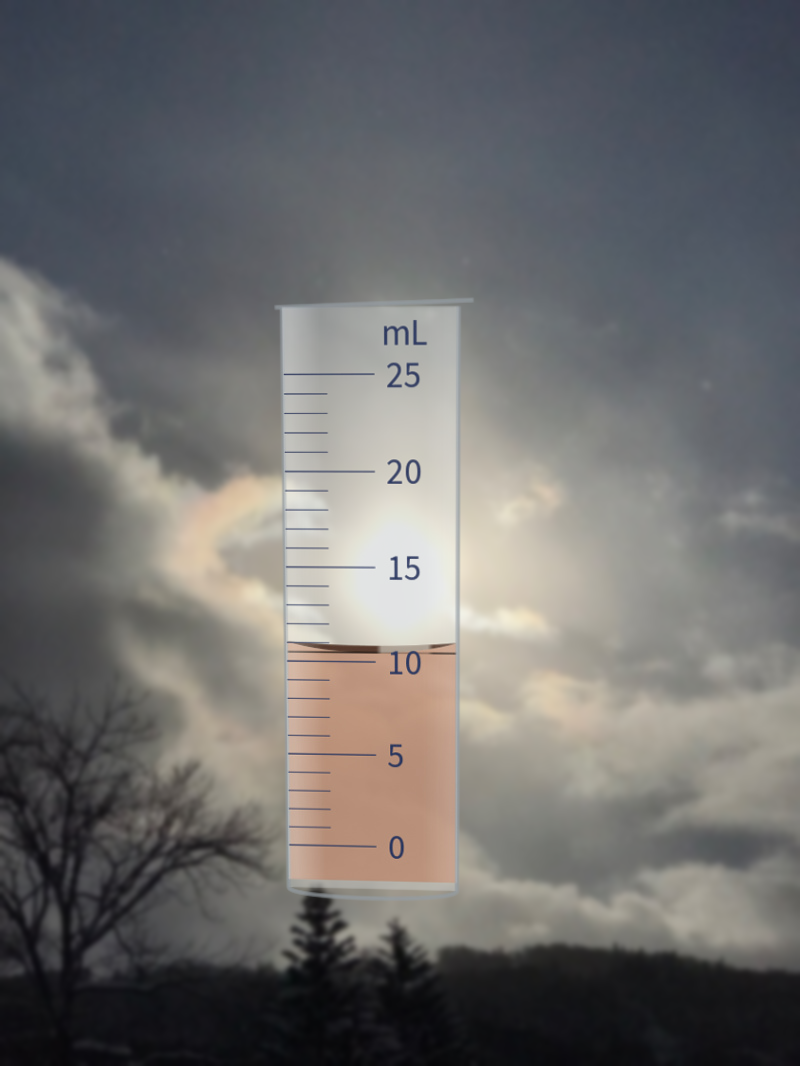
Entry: 10.5 mL
